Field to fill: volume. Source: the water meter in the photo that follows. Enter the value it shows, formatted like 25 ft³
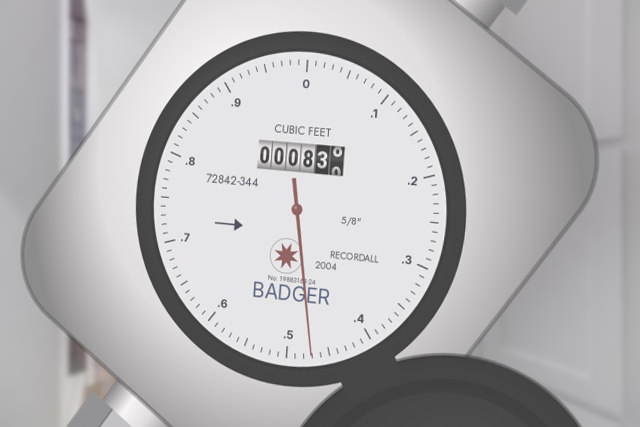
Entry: 838.47 ft³
